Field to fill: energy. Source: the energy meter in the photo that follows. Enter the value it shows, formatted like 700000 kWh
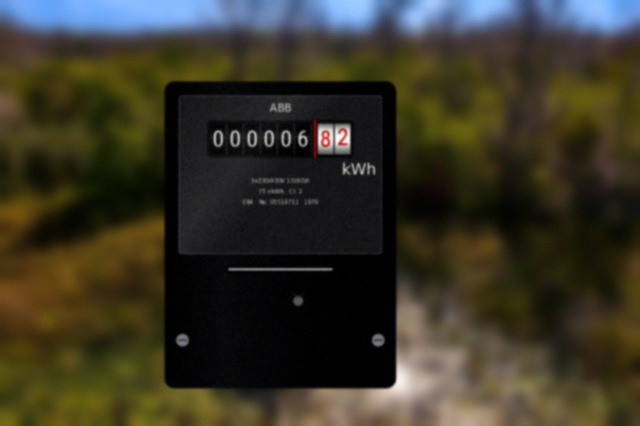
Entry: 6.82 kWh
